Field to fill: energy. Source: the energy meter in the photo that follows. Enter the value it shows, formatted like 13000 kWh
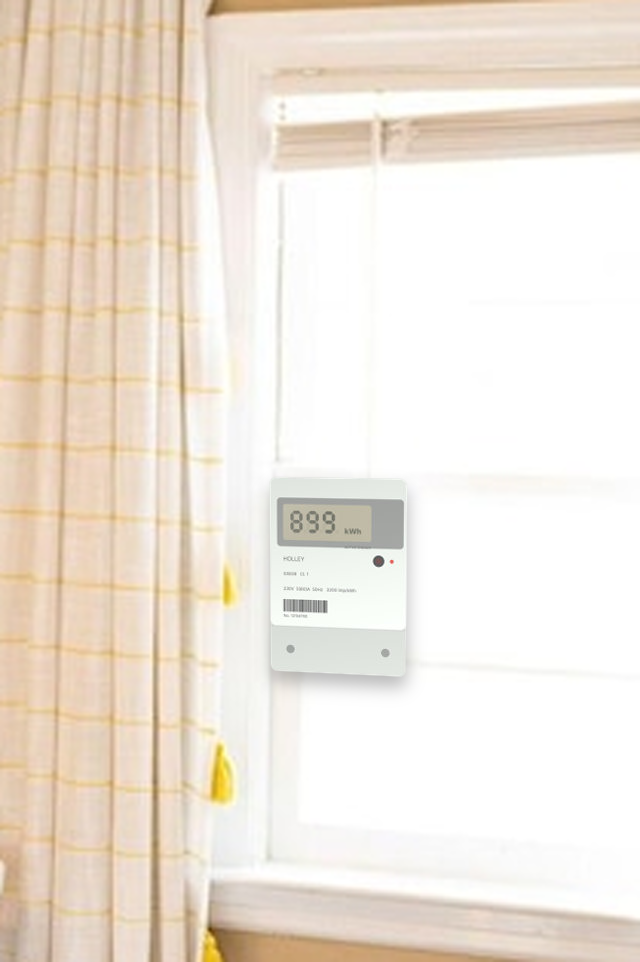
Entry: 899 kWh
